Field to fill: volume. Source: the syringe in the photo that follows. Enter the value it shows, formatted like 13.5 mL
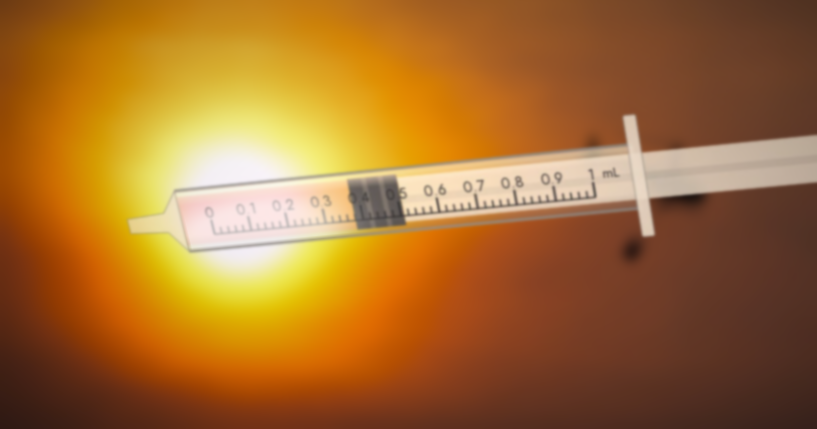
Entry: 0.38 mL
